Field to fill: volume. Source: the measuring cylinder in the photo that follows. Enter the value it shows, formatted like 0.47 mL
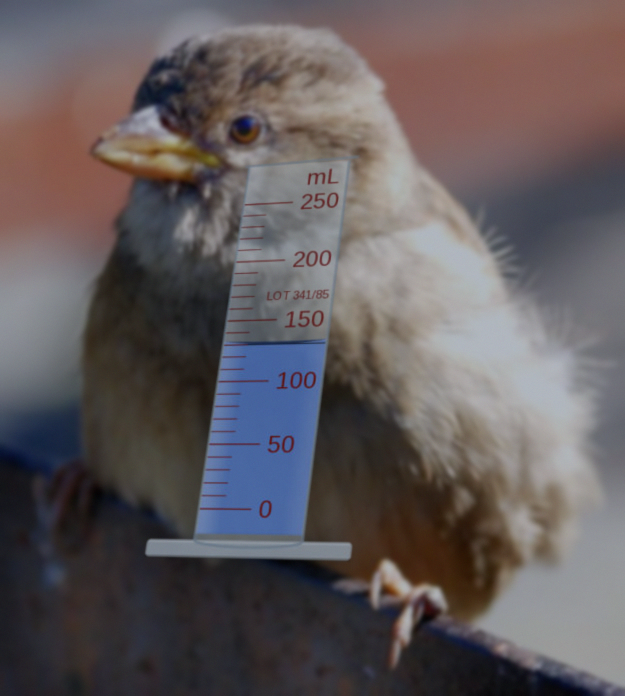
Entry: 130 mL
